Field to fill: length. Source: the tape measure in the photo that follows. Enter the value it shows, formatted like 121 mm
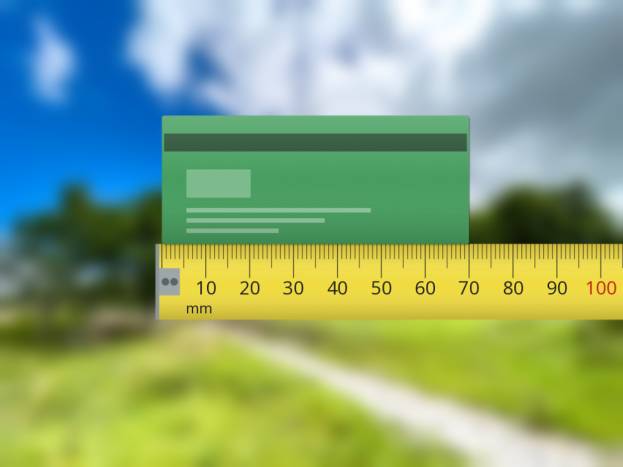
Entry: 70 mm
